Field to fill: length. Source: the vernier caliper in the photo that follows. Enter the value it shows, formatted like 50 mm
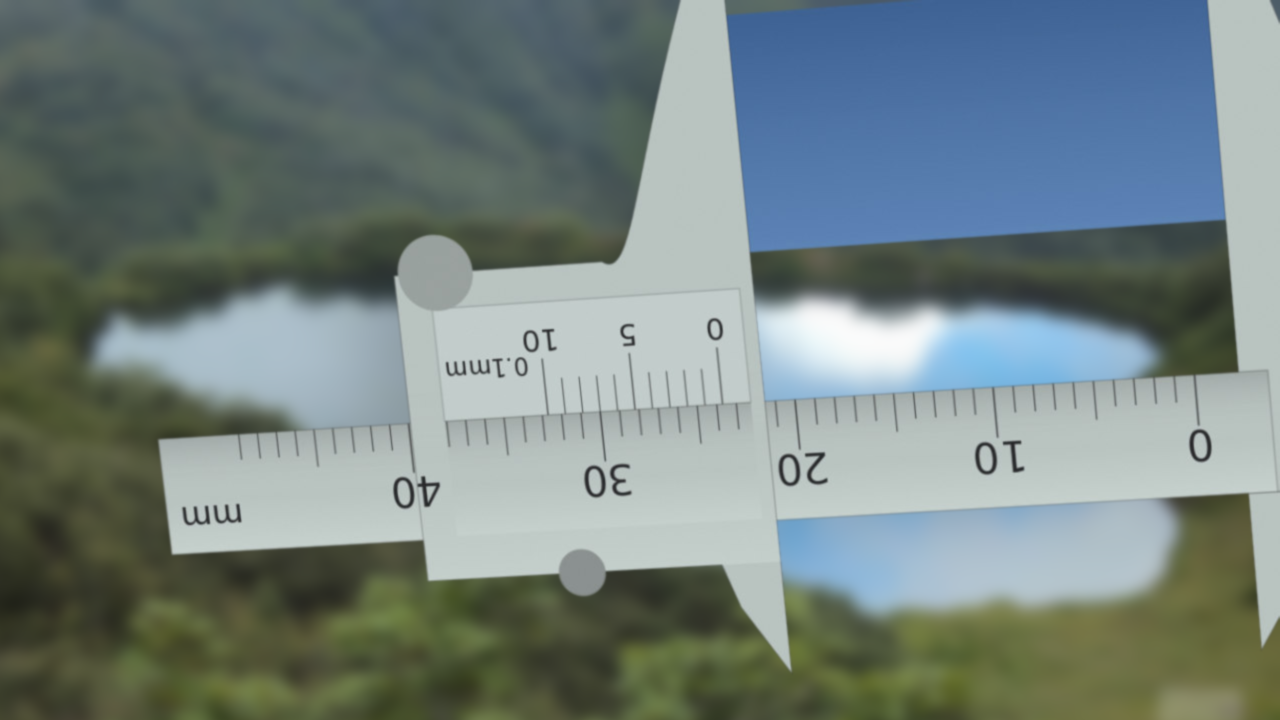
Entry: 23.7 mm
